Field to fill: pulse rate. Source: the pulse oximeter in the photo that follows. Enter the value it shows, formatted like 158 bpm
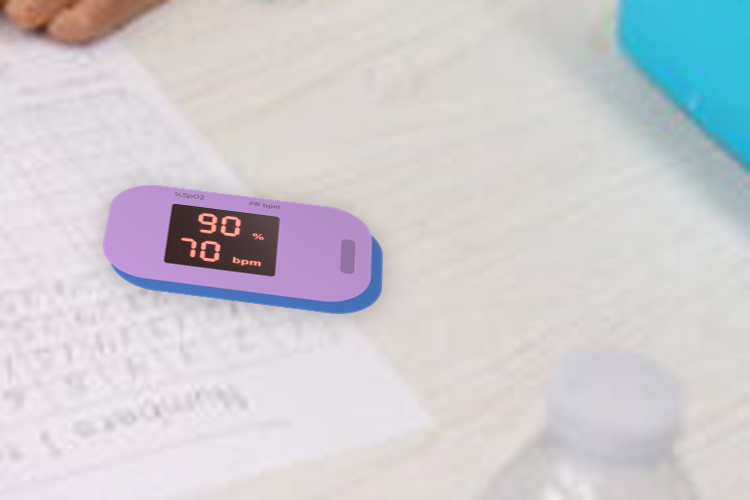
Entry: 70 bpm
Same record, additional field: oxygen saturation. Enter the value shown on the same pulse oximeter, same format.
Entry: 90 %
